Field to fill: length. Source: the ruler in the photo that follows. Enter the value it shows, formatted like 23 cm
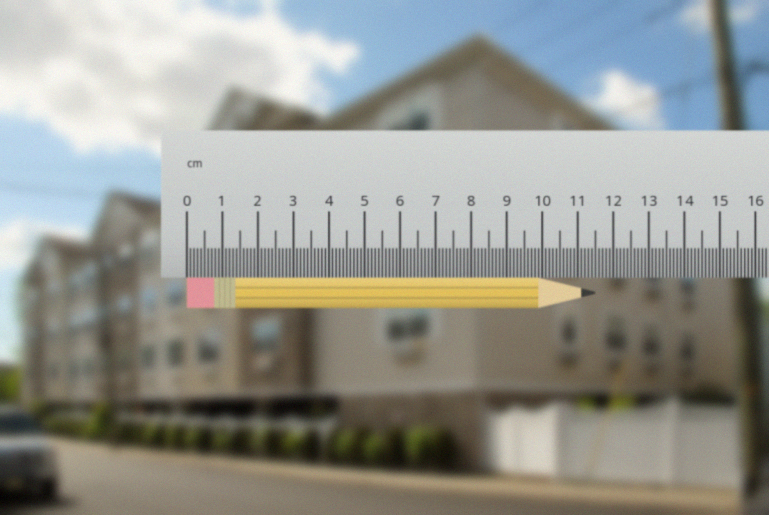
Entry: 11.5 cm
